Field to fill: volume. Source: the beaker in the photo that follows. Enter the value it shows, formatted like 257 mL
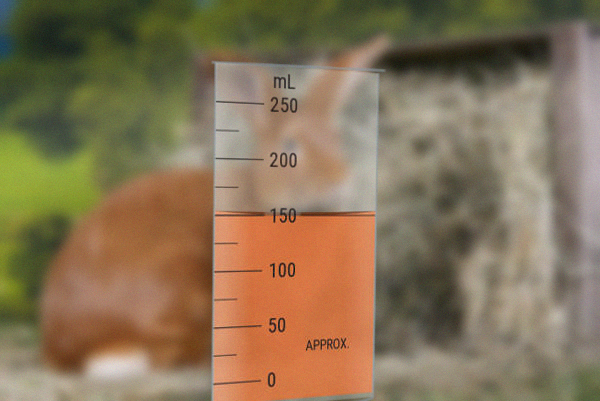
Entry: 150 mL
